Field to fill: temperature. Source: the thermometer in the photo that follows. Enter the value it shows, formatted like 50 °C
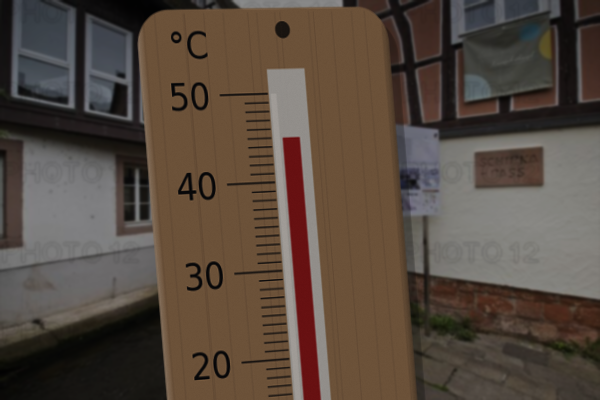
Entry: 45 °C
